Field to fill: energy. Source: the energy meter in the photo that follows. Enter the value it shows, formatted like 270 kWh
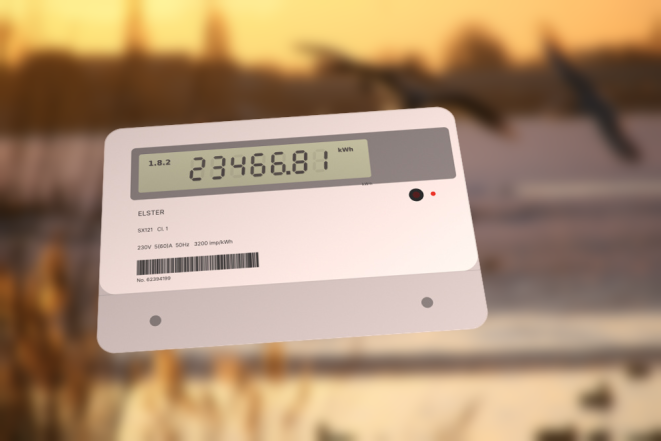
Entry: 23466.81 kWh
